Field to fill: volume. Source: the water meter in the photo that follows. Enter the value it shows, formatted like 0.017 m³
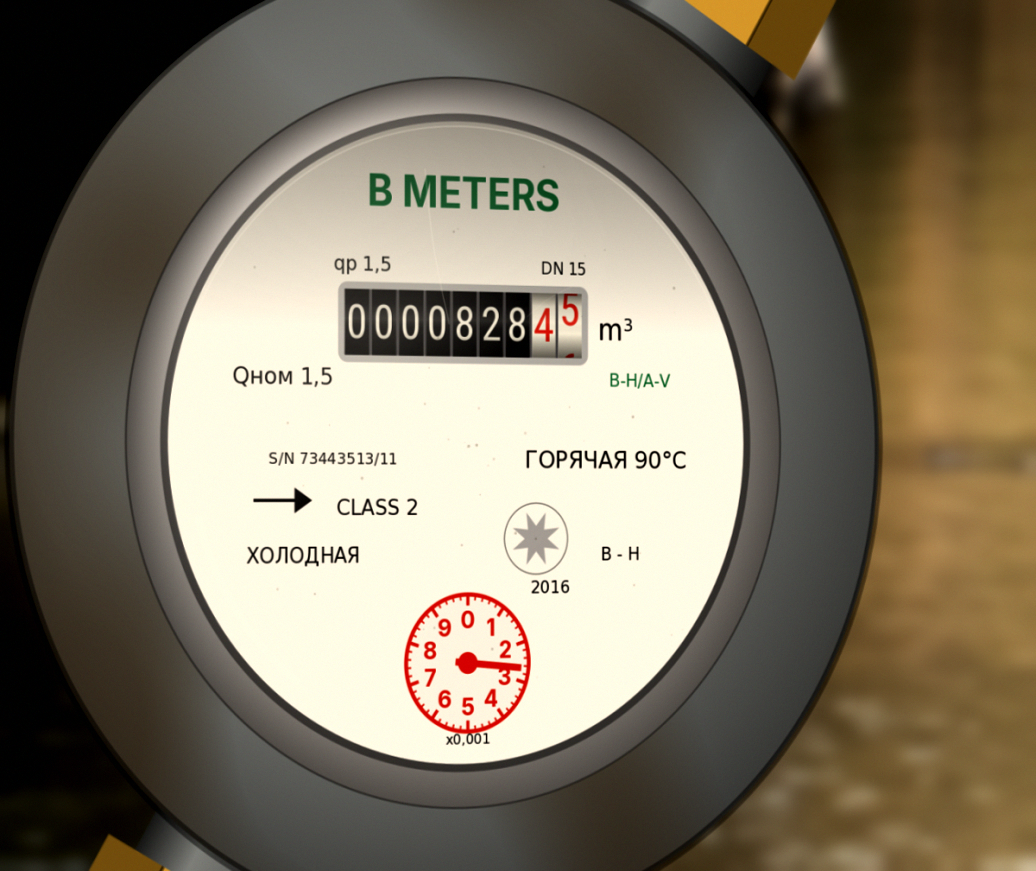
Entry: 828.452 m³
